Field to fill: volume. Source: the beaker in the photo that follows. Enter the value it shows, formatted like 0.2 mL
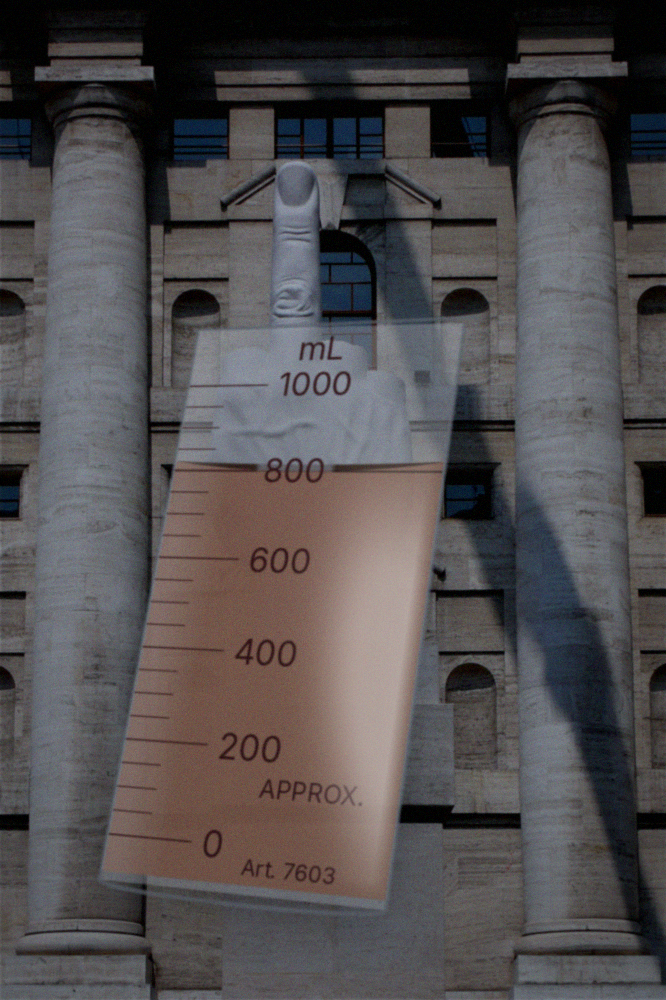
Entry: 800 mL
